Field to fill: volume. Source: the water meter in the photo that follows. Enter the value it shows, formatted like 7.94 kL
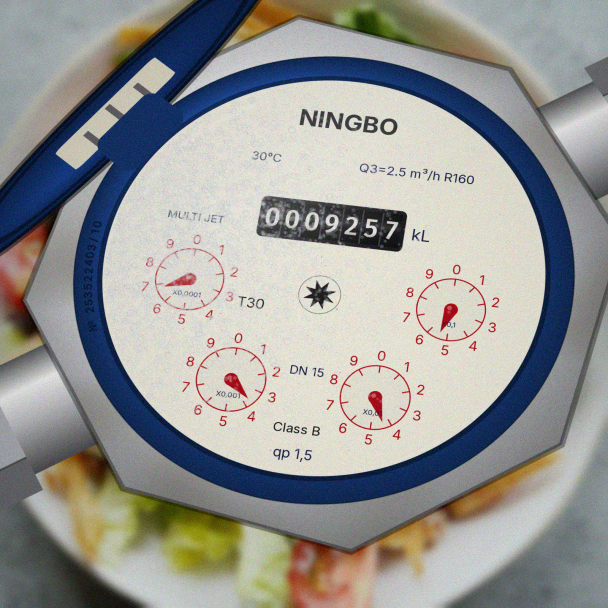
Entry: 9257.5436 kL
